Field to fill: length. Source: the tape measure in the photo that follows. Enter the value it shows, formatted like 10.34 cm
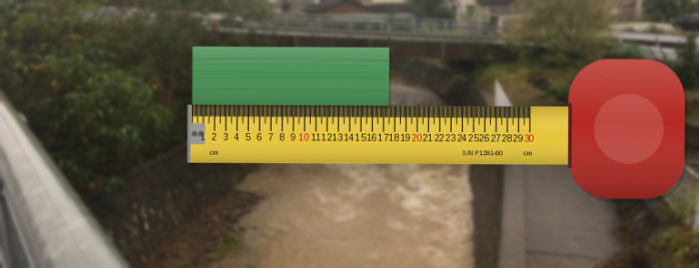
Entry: 17.5 cm
